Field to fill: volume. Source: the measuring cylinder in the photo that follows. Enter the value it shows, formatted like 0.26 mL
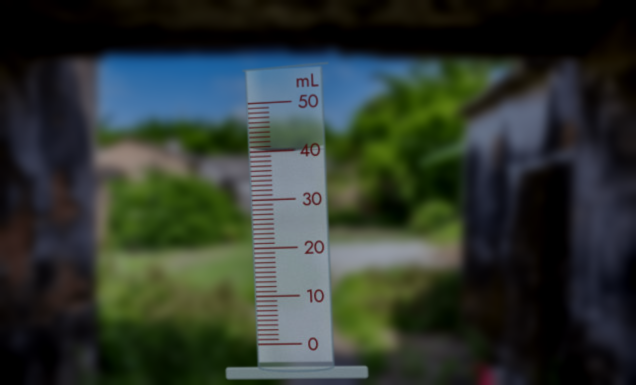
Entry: 40 mL
